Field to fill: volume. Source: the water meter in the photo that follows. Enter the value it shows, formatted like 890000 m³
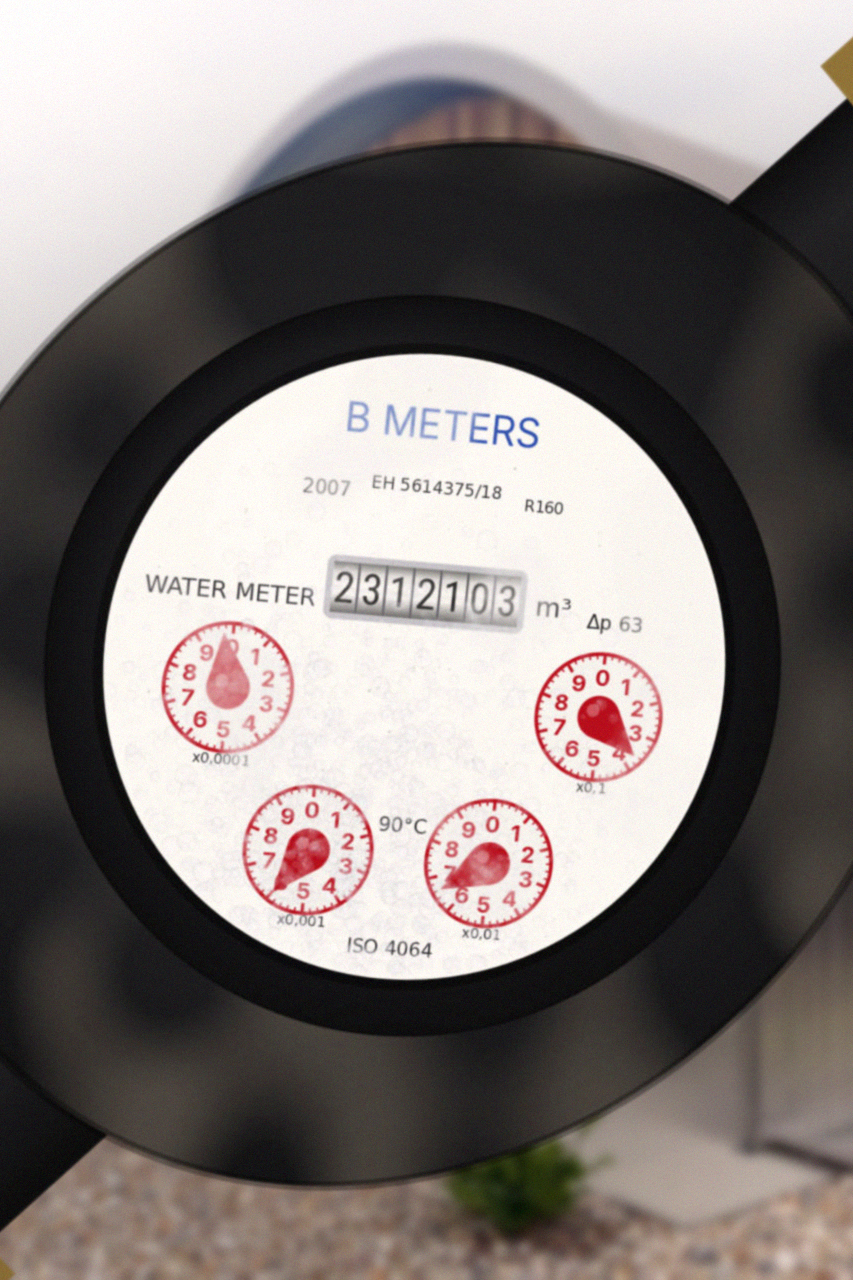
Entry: 2312103.3659 m³
